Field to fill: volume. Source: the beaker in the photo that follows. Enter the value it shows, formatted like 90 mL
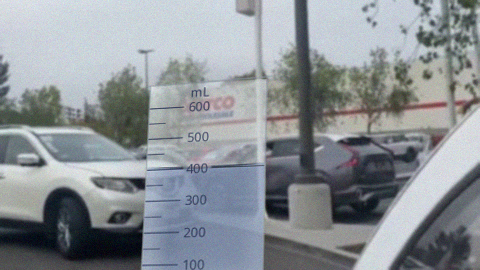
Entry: 400 mL
